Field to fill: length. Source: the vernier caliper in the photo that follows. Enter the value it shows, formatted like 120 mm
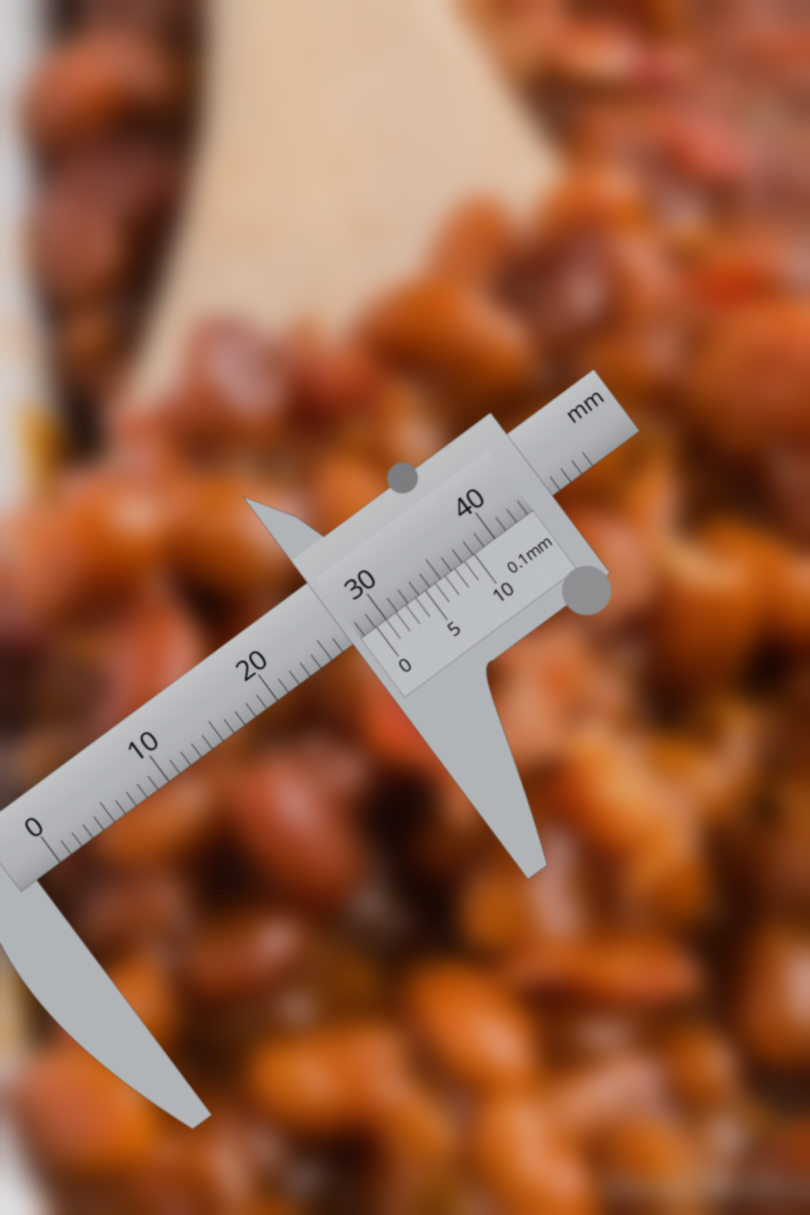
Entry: 29.1 mm
